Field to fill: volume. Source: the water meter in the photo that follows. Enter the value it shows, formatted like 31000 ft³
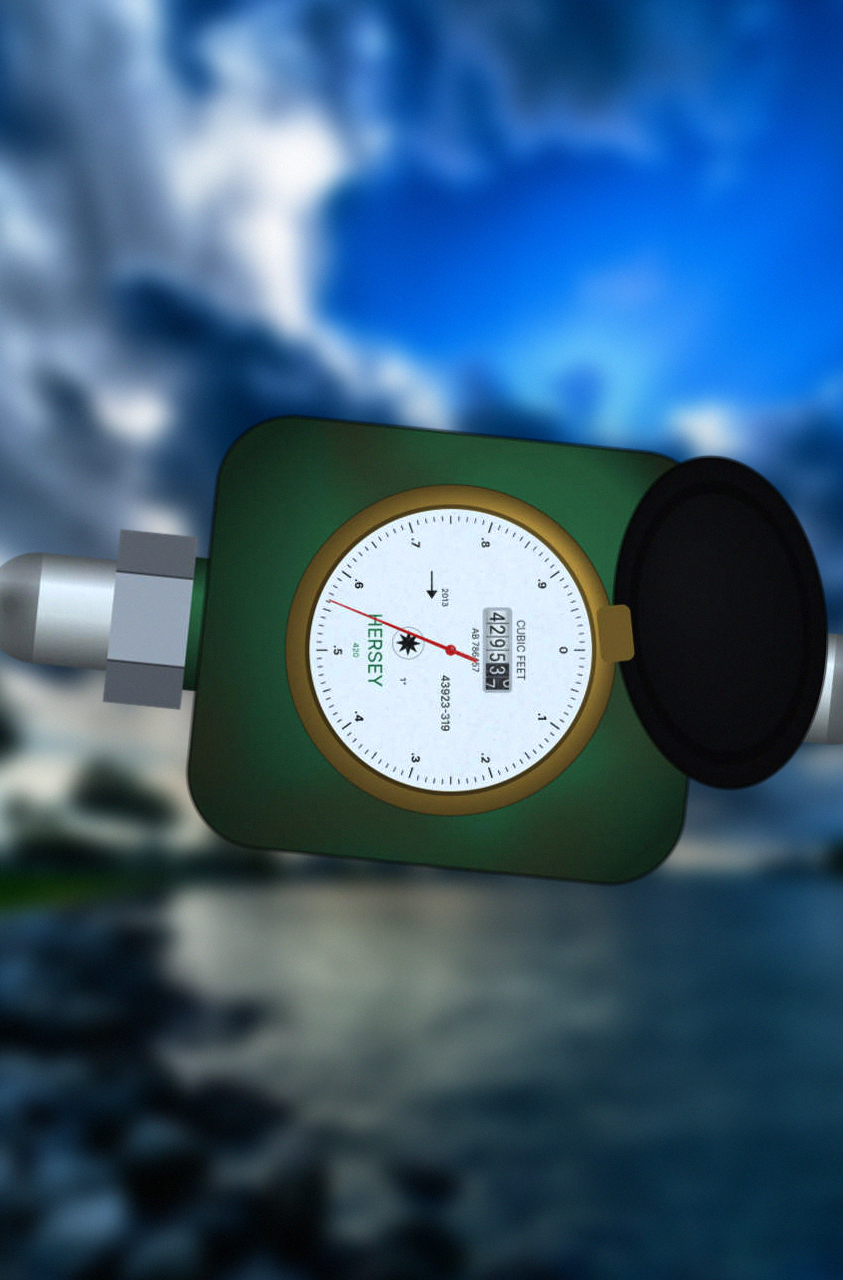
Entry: 429536.56 ft³
